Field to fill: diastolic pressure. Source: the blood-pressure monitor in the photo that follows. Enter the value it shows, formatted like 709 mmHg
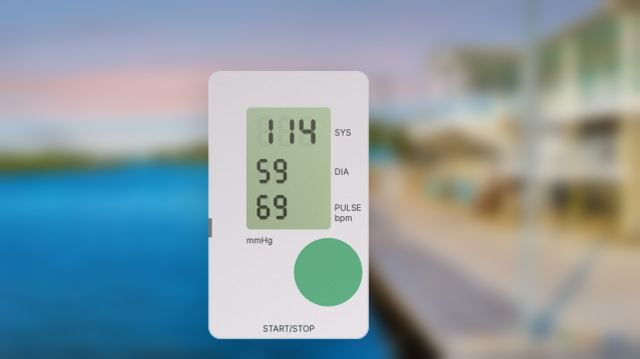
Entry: 59 mmHg
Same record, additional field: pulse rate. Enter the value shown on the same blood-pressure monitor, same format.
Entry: 69 bpm
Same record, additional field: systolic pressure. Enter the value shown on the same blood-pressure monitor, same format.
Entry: 114 mmHg
